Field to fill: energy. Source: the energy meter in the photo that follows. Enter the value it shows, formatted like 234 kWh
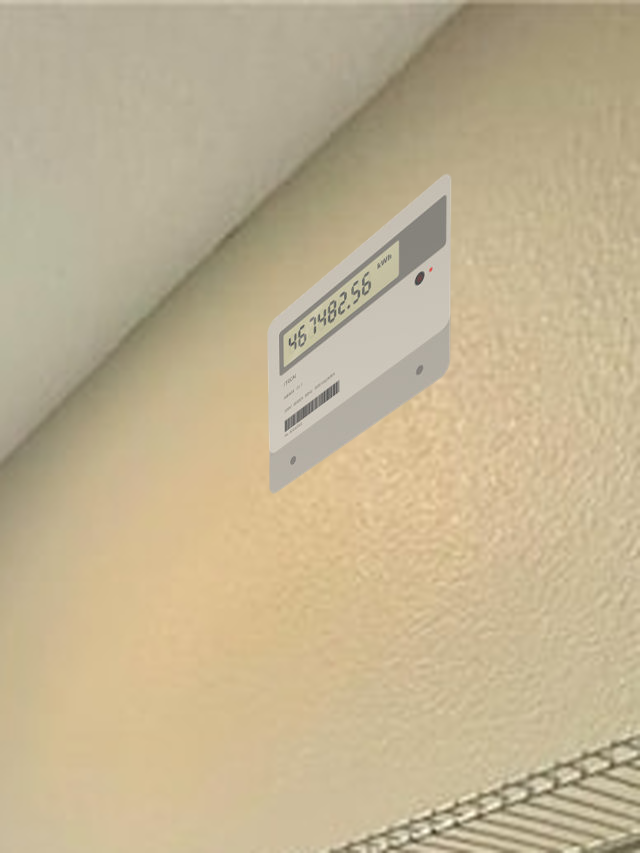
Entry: 467482.56 kWh
